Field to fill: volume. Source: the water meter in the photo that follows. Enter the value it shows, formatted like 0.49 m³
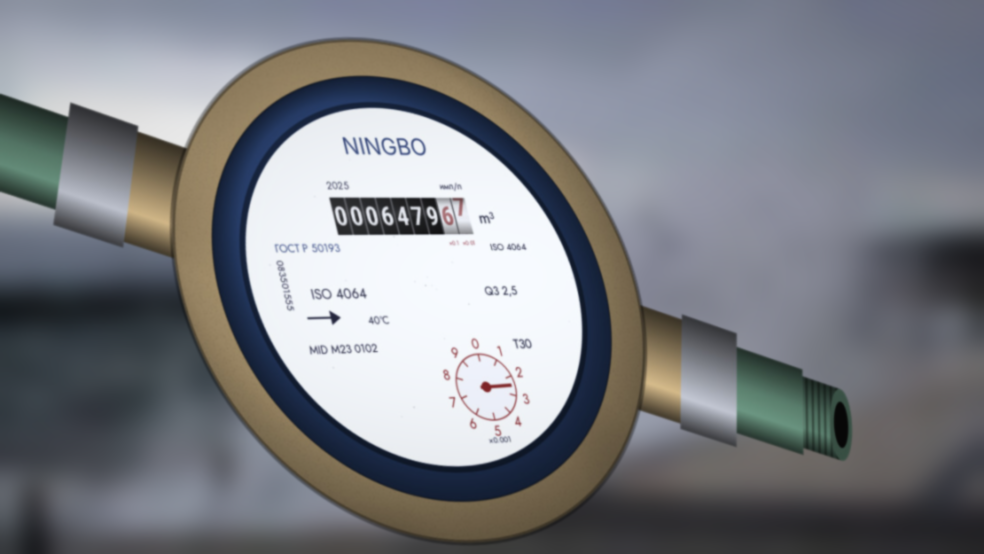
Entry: 6479.672 m³
